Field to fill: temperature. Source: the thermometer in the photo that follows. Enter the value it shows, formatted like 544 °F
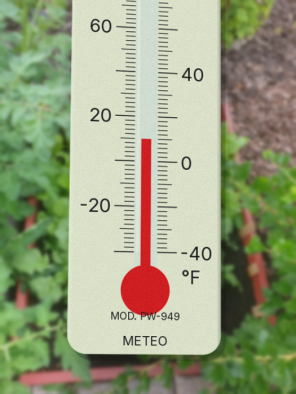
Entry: 10 °F
